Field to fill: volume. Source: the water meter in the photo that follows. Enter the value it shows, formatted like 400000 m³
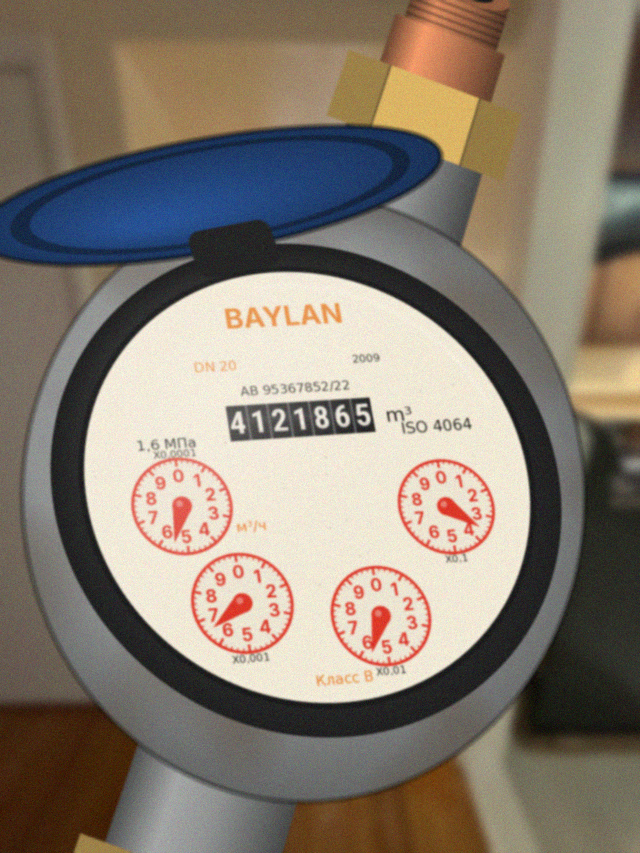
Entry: 4121865.3565 m³
